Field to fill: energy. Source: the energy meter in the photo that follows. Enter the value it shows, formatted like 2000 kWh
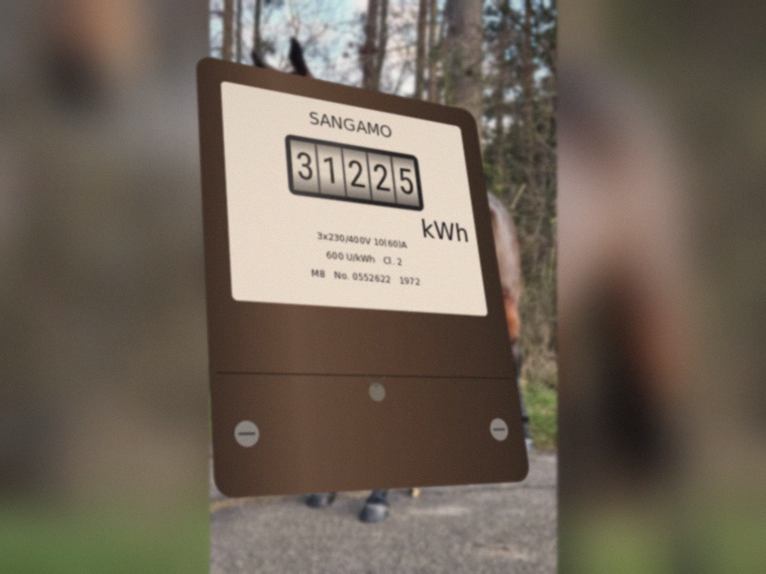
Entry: 31225 kWh
